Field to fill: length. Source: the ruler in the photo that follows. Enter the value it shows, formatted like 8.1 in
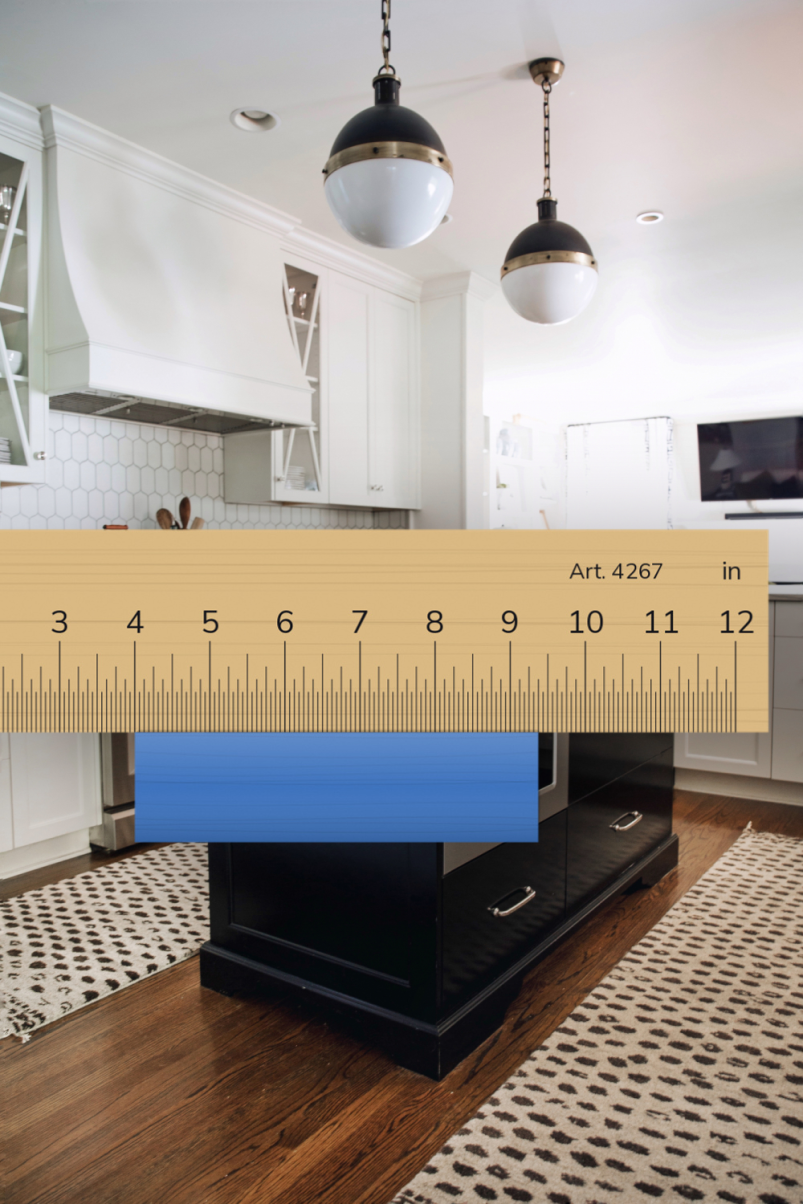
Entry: 5.375 in
